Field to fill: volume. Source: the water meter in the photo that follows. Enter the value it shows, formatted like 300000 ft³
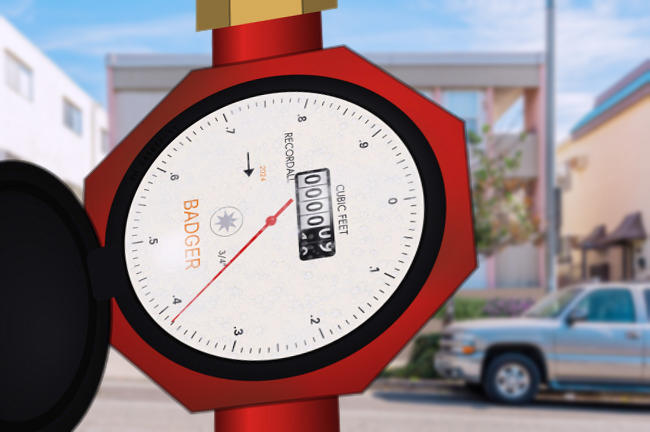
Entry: 9.38 ft³
